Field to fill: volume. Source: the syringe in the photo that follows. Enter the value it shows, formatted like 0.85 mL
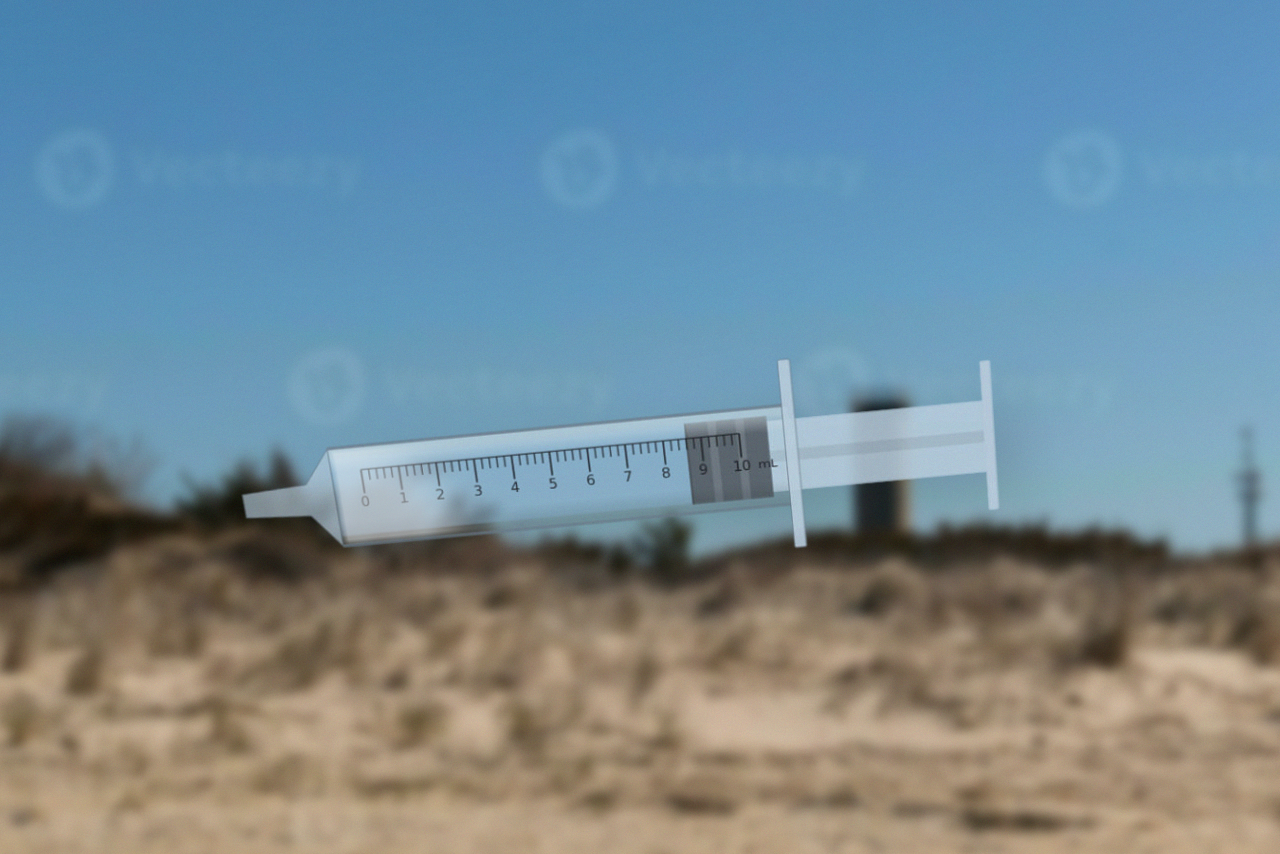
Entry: 8.6 mL
